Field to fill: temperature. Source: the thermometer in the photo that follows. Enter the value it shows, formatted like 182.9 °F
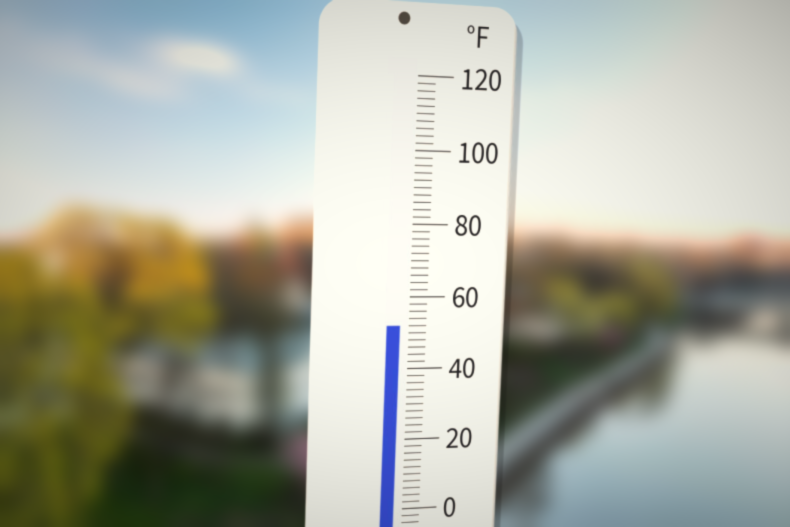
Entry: 52 °F
